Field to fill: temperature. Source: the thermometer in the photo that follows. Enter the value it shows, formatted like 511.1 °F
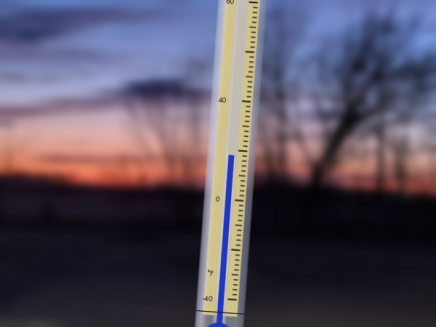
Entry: 18 °F
